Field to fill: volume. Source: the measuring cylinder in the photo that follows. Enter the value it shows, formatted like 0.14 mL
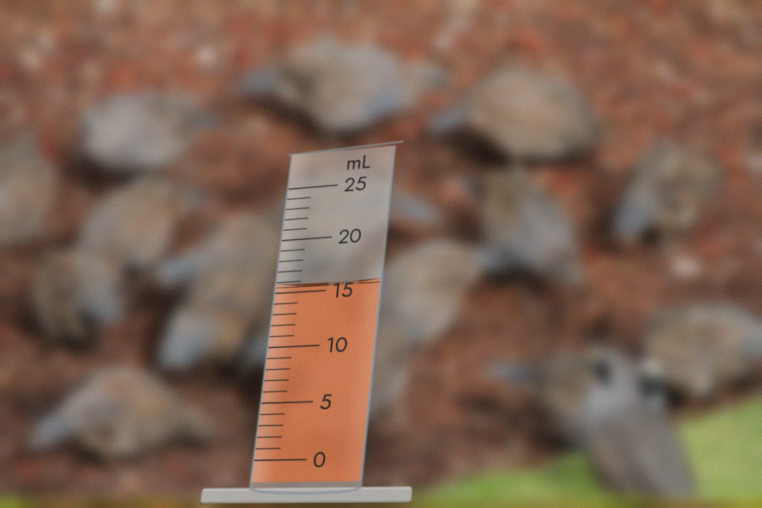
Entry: 15.5 mL
